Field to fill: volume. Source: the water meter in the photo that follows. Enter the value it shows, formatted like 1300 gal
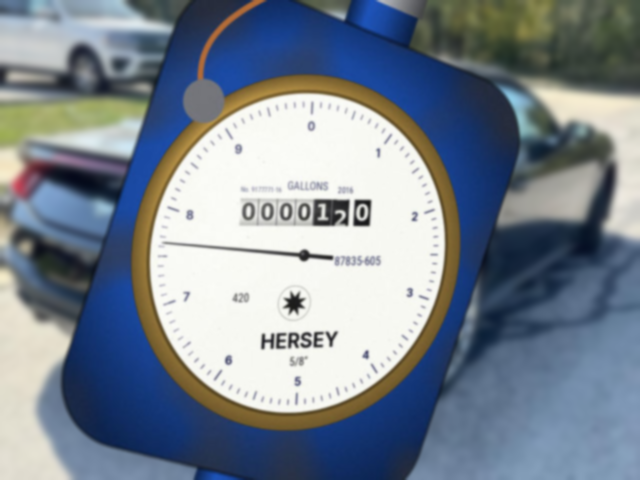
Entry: 117.6 gal
